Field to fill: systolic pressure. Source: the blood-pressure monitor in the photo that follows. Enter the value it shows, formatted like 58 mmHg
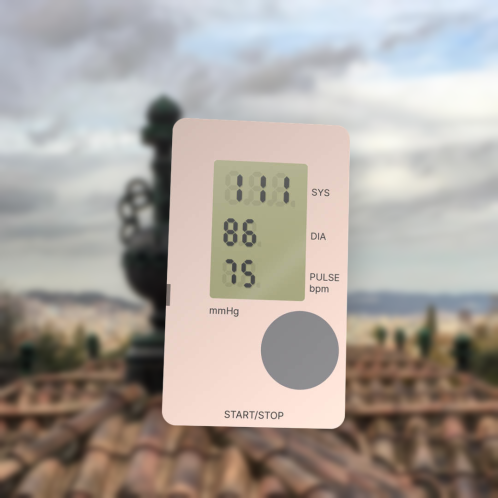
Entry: 111 mmHg
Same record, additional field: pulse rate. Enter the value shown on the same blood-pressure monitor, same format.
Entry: 75 bpm
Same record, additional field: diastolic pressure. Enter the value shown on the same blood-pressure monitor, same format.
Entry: 86 mmHg
